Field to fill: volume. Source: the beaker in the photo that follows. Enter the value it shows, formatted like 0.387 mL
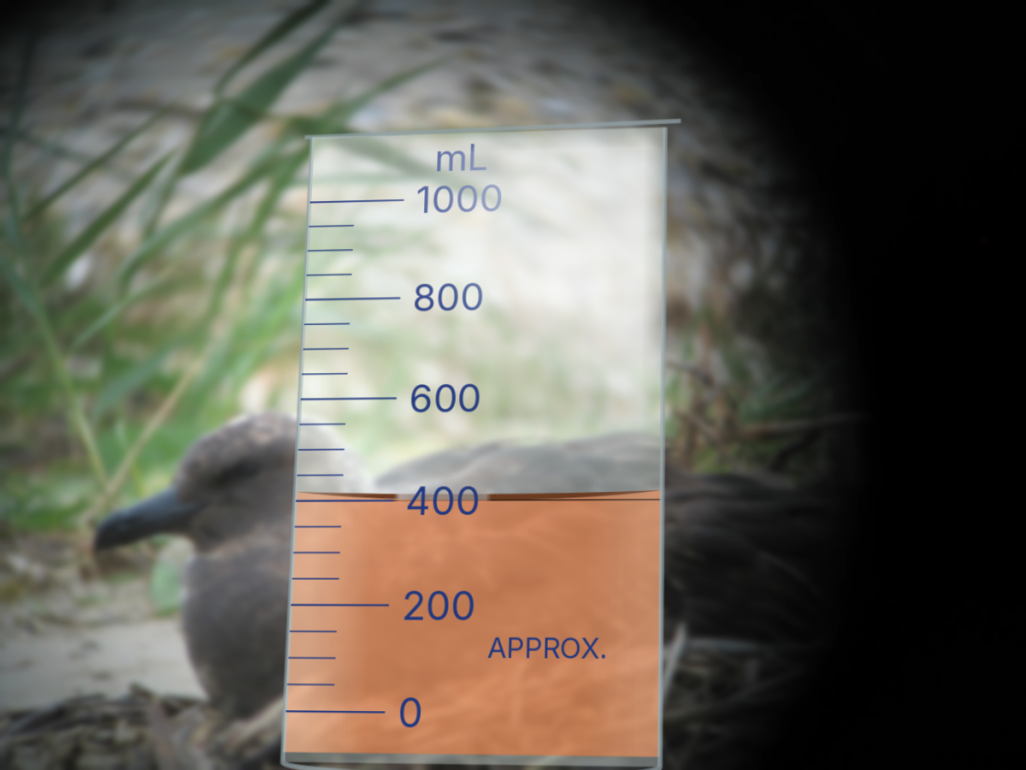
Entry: 400 mL
